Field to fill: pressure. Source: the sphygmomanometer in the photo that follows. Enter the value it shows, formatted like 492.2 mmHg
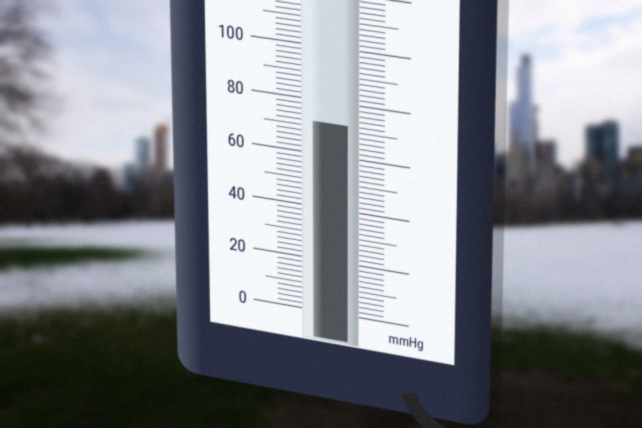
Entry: 72 mmHg
